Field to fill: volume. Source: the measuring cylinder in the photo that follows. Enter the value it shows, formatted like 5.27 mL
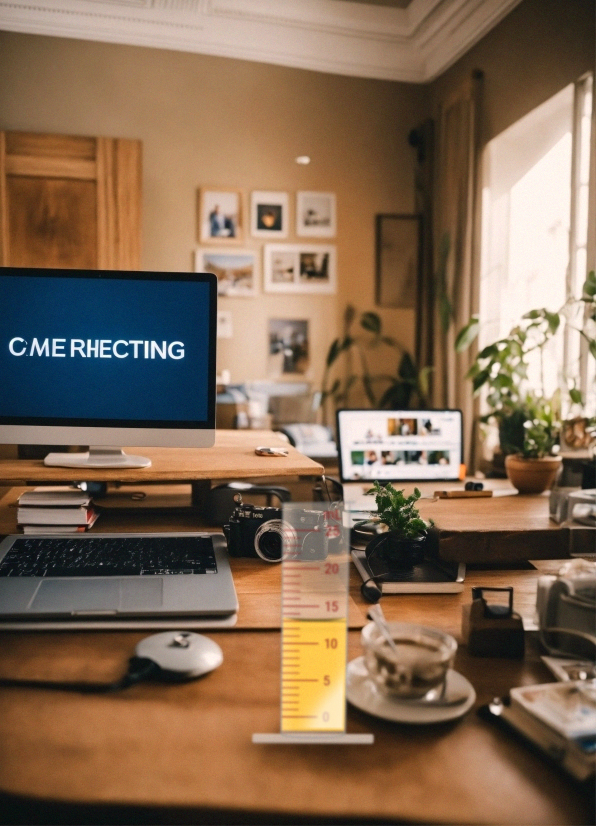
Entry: 13 mL
